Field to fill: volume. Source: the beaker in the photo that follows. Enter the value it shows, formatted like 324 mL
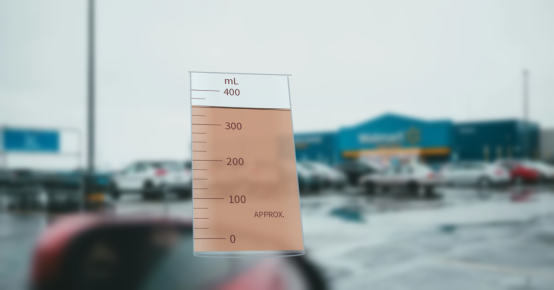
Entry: 350 mL
